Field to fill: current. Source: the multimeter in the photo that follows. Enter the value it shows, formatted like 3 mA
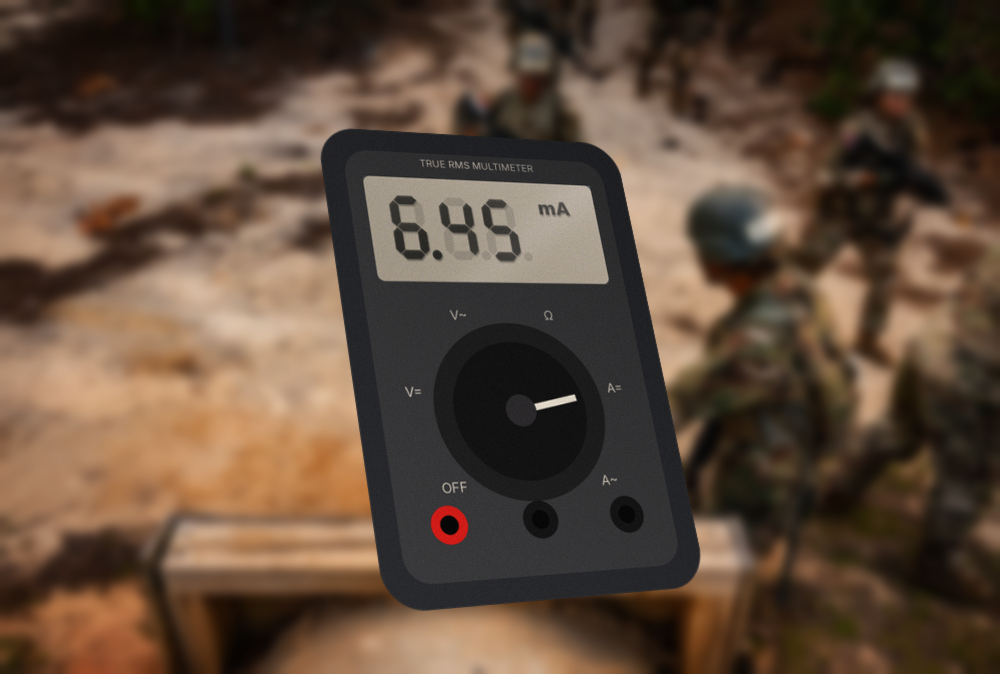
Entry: 6.45 mA
